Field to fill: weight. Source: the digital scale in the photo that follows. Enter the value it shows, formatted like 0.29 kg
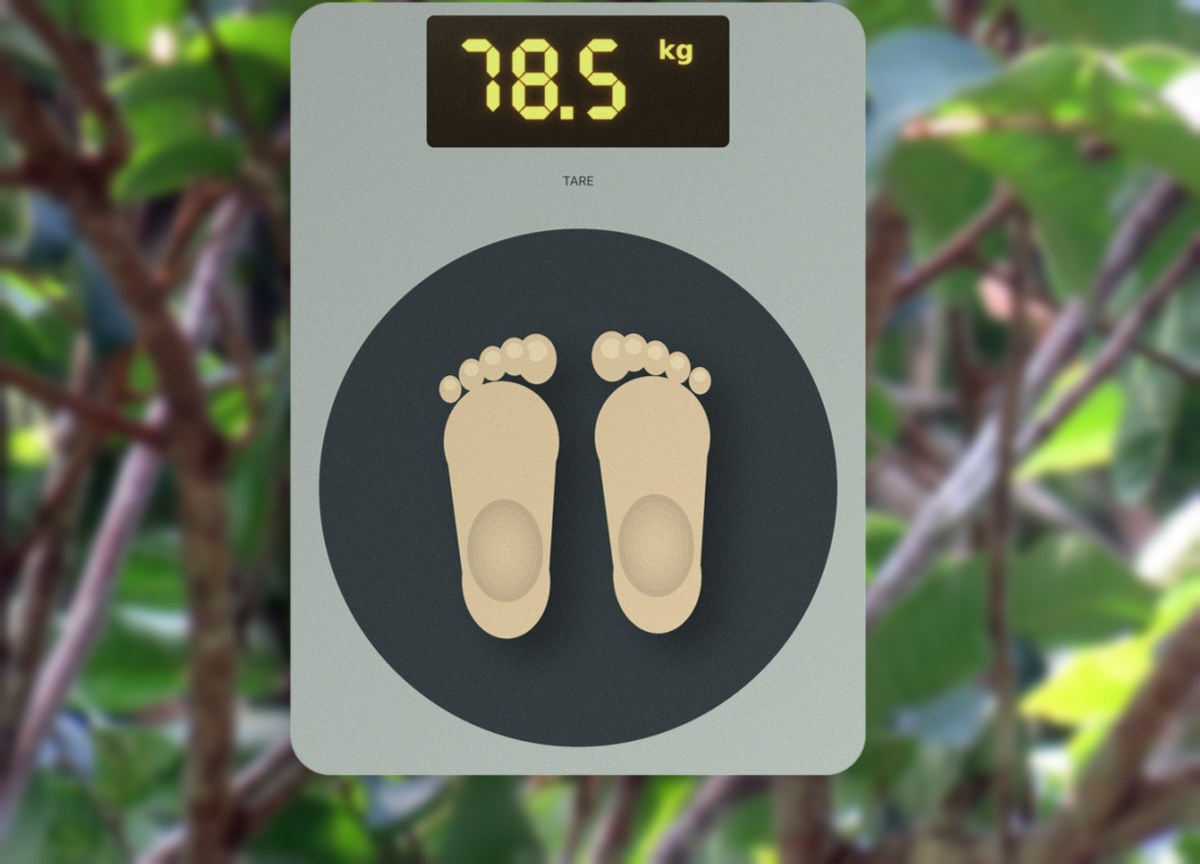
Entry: 78.5 kg
